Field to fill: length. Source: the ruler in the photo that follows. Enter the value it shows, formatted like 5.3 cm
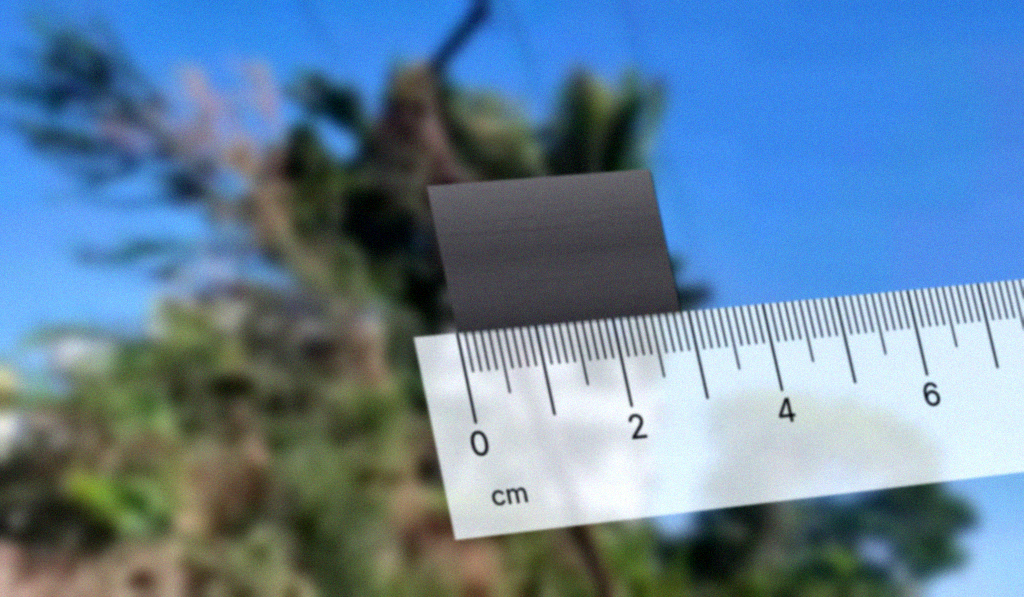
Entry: 2.9 cm
